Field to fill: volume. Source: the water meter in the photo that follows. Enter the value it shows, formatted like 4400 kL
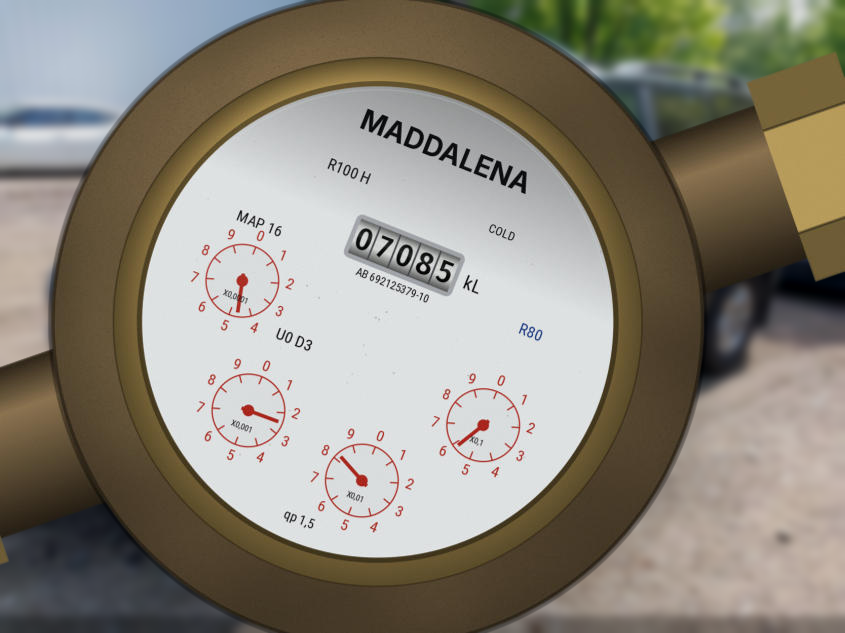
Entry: 7085.5824 kL
